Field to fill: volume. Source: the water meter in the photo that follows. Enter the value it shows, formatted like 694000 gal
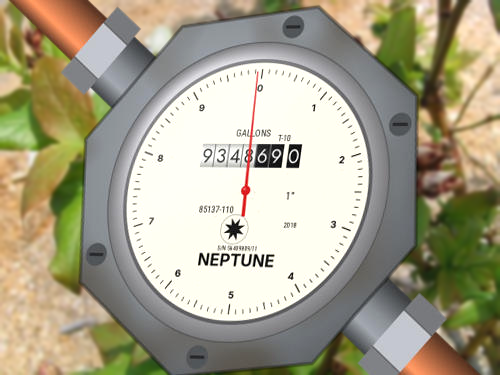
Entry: 9348689.9 gal
